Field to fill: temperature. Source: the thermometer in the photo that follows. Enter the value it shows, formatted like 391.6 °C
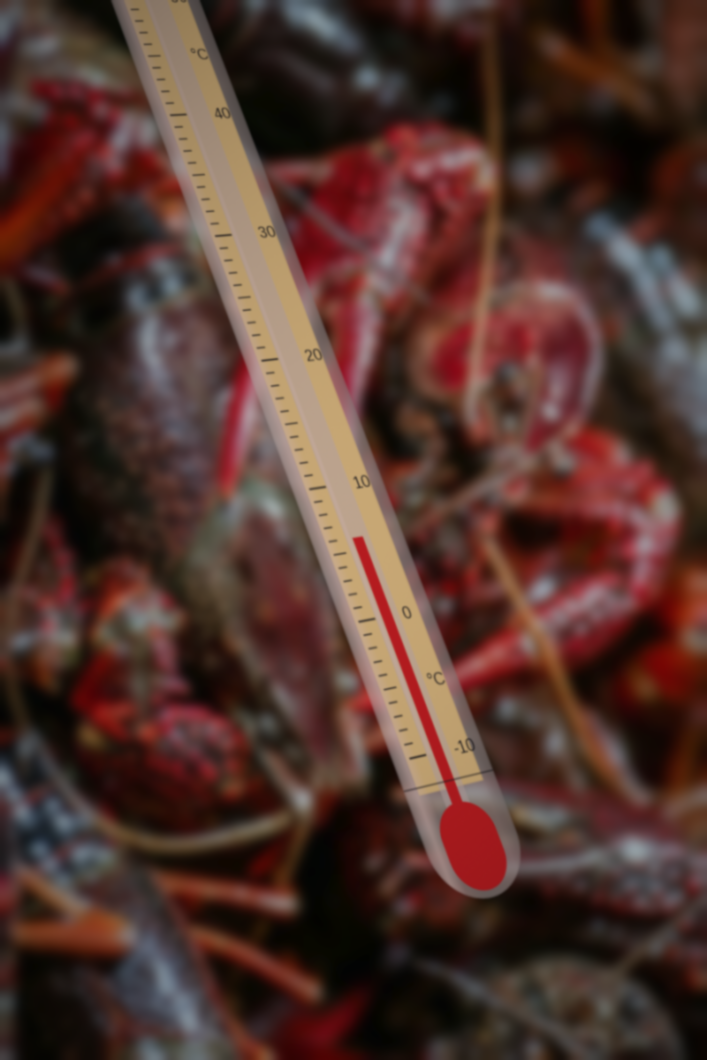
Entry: 6 °C
